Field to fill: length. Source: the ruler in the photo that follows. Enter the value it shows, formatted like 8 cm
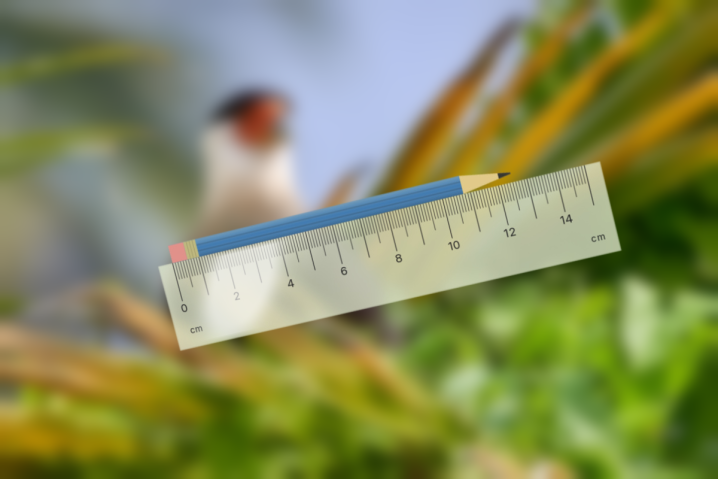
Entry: 12.5 cm
